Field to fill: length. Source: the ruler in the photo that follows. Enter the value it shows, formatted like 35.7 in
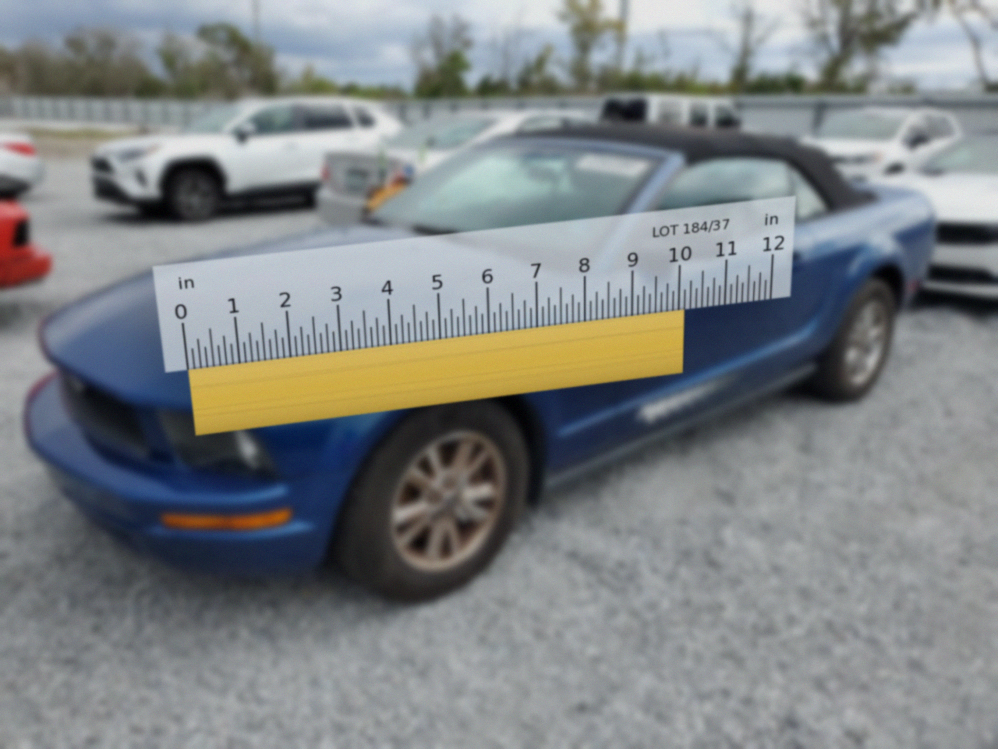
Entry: 10.125 in
